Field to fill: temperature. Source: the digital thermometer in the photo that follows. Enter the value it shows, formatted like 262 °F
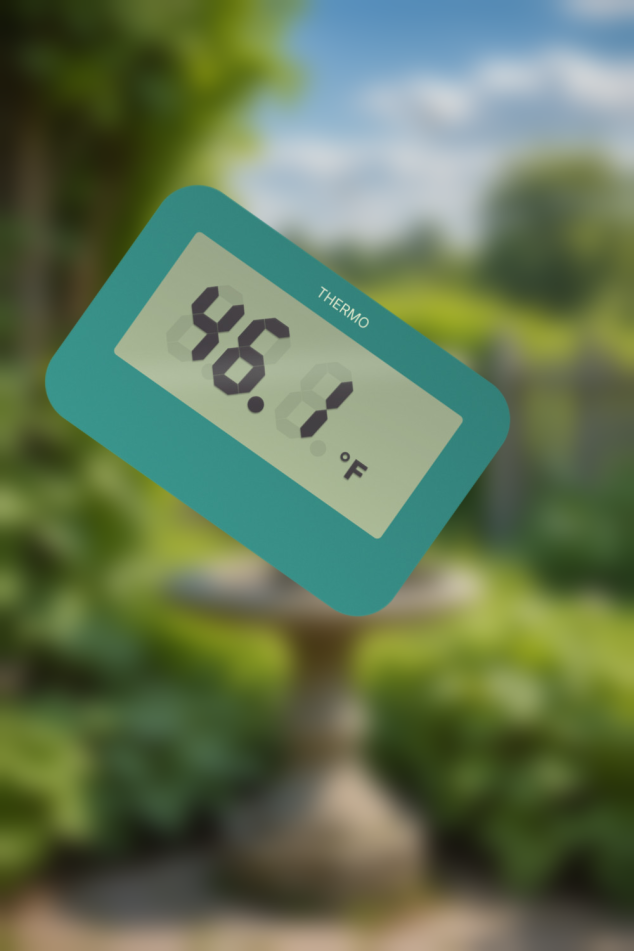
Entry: 46.1 °F
